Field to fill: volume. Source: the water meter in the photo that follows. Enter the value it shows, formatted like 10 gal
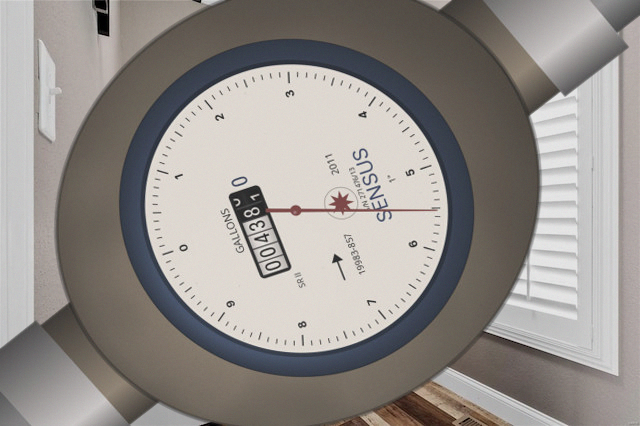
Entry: 43805.5 gal
